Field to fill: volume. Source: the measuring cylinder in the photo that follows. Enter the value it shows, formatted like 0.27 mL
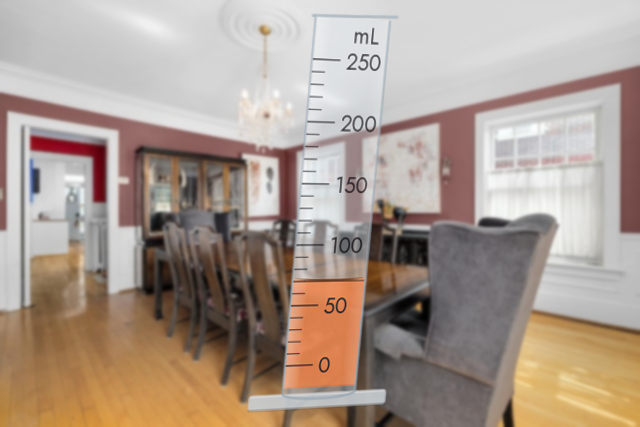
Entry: 70 mL
